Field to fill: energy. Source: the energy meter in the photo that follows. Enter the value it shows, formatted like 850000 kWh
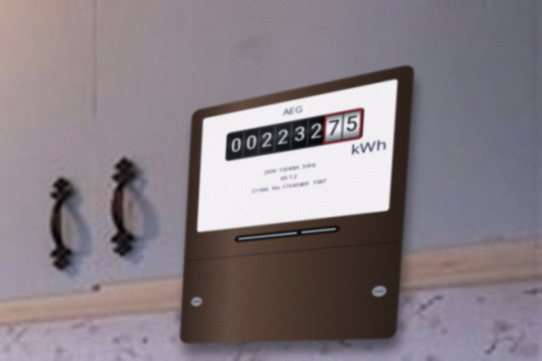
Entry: 2232.75 kWh
